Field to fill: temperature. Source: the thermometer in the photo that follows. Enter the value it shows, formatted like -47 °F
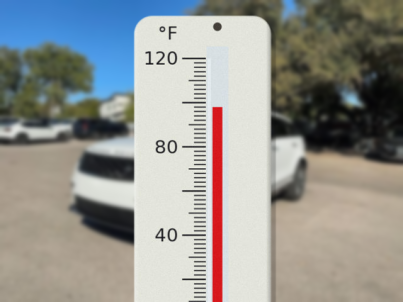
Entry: 98 °F
